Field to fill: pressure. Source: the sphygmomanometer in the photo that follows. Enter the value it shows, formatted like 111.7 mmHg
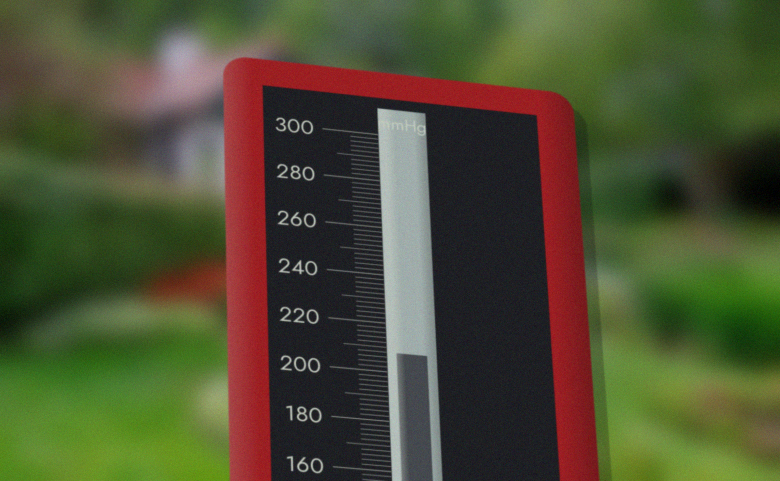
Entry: 208 mmHg
